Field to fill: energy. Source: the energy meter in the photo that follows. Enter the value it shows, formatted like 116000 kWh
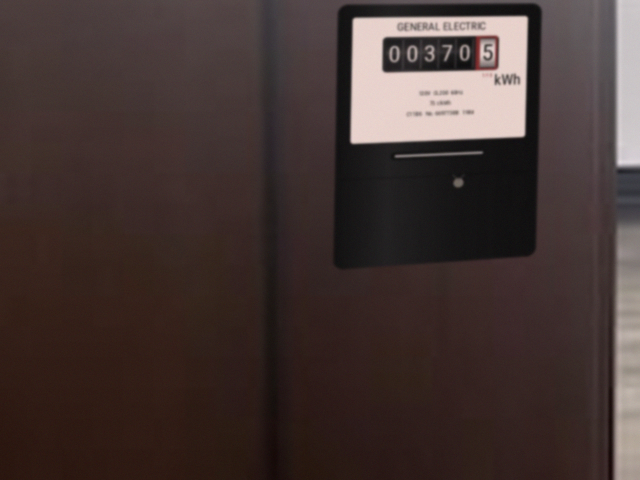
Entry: 370.5 kWh
